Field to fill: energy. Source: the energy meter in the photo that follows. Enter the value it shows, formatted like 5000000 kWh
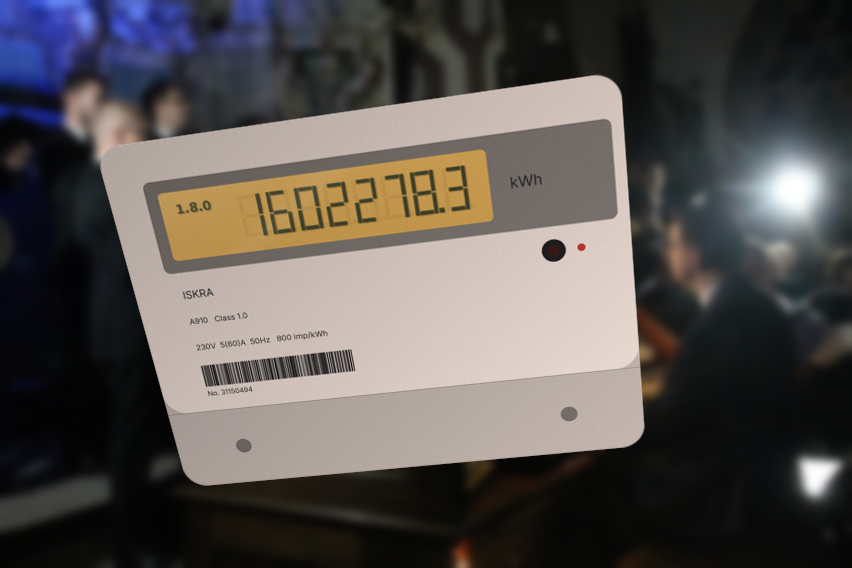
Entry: 1602278.3 kWh
